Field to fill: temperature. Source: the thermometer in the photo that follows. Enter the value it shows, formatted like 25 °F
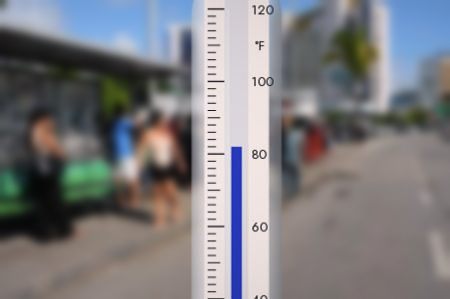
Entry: 82 °F
